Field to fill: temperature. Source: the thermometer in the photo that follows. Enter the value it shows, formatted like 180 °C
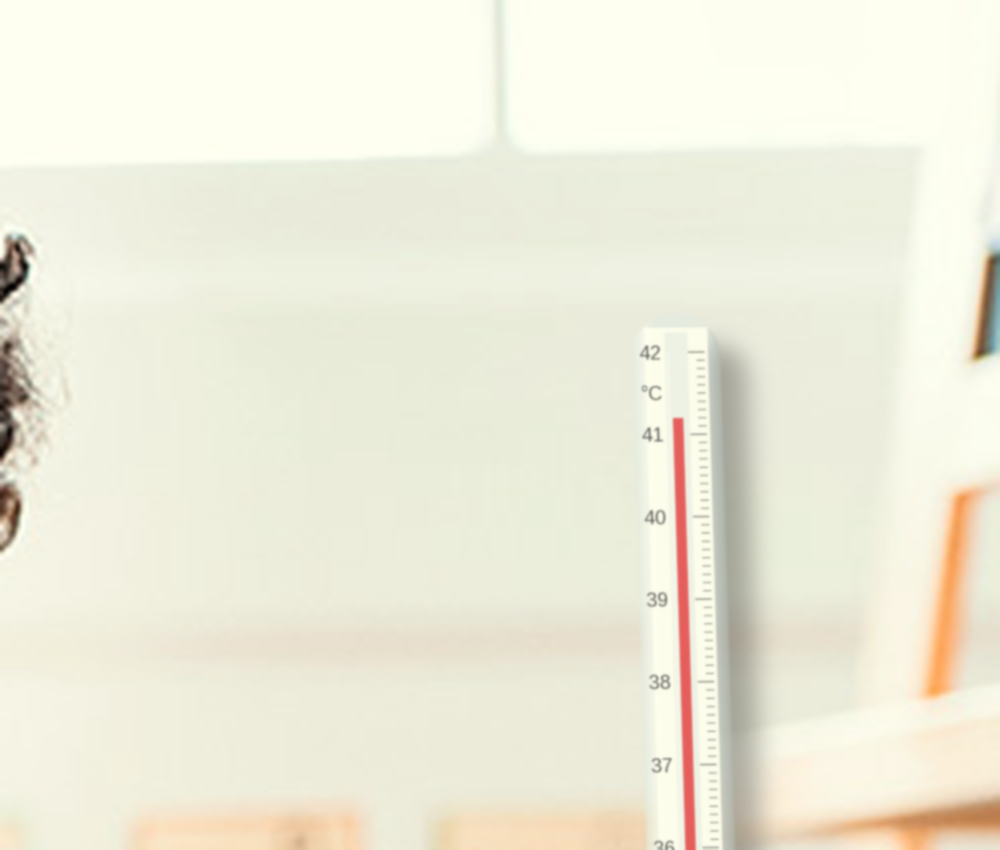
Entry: 41.2 °C
